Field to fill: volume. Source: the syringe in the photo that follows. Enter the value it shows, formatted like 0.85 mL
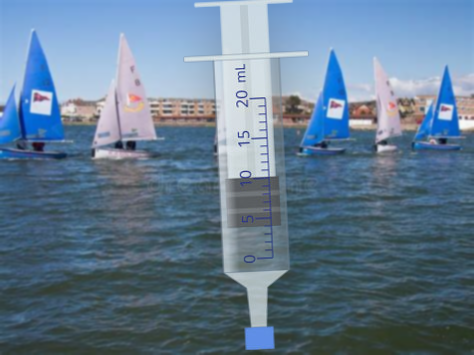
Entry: 4 mL
